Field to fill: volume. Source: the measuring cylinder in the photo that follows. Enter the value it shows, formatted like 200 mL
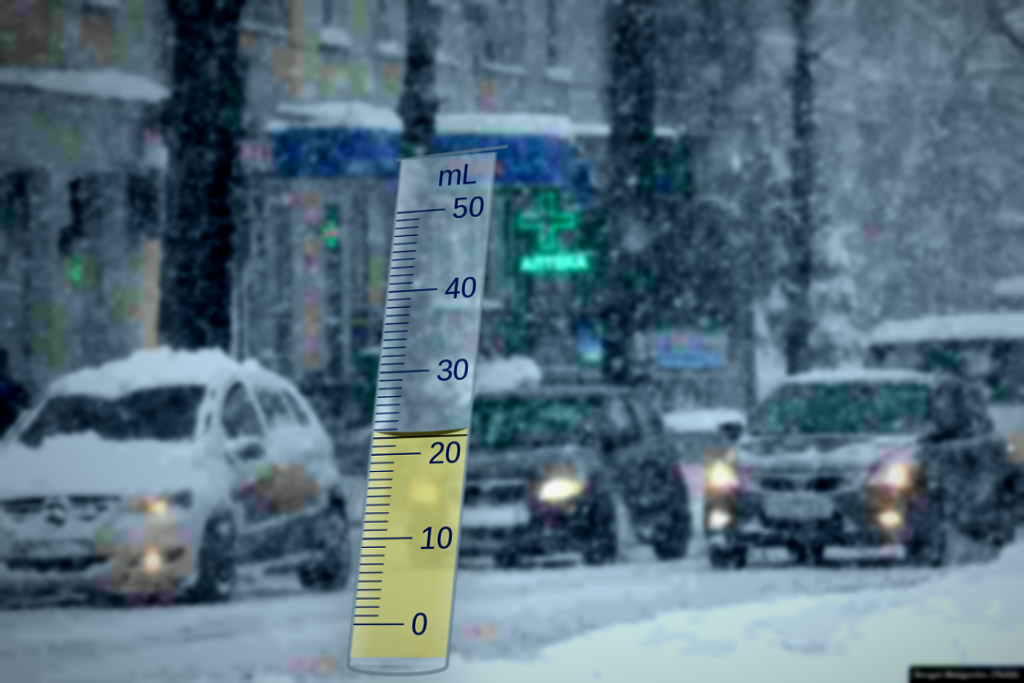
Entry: 22 mL
